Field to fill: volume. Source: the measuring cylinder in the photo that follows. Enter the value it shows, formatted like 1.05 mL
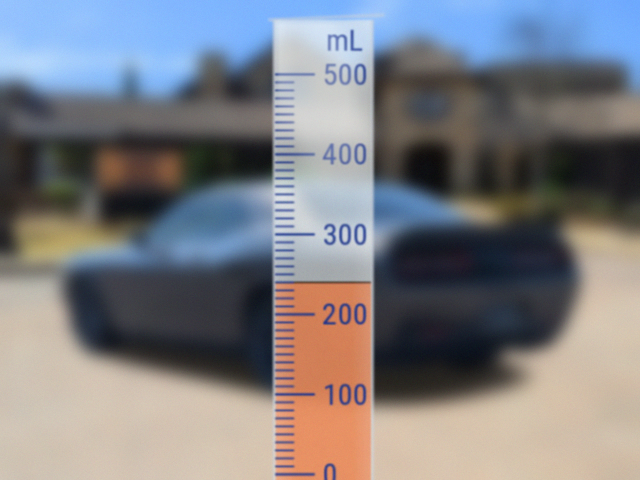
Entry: 240 mL
